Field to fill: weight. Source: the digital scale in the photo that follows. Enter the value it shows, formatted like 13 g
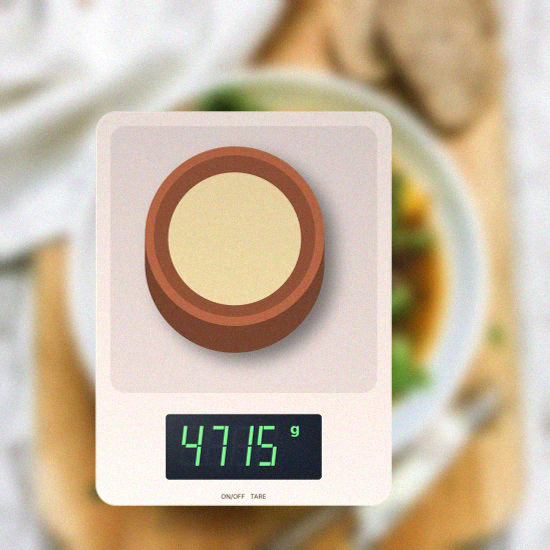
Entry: 4715 g
